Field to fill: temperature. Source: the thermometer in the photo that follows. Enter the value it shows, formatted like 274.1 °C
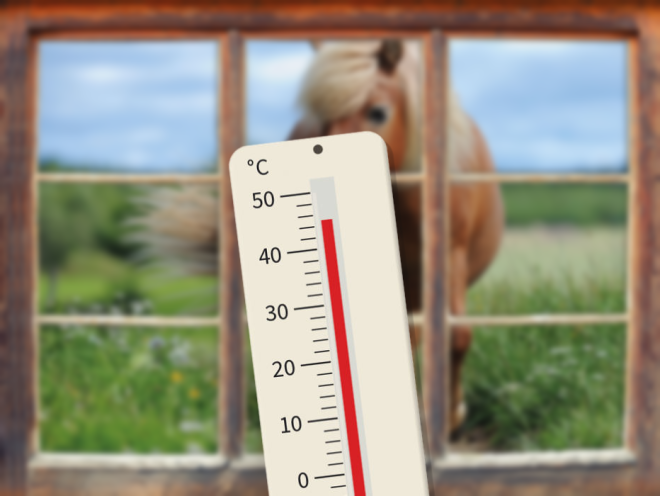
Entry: 45 °C
